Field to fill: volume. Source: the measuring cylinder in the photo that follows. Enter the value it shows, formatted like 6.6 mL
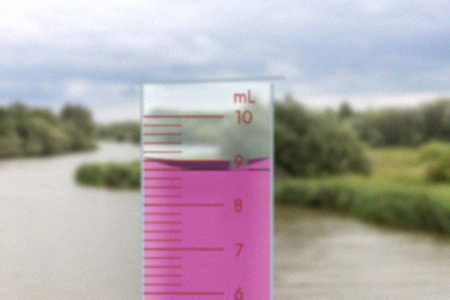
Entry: 8.8 mL
